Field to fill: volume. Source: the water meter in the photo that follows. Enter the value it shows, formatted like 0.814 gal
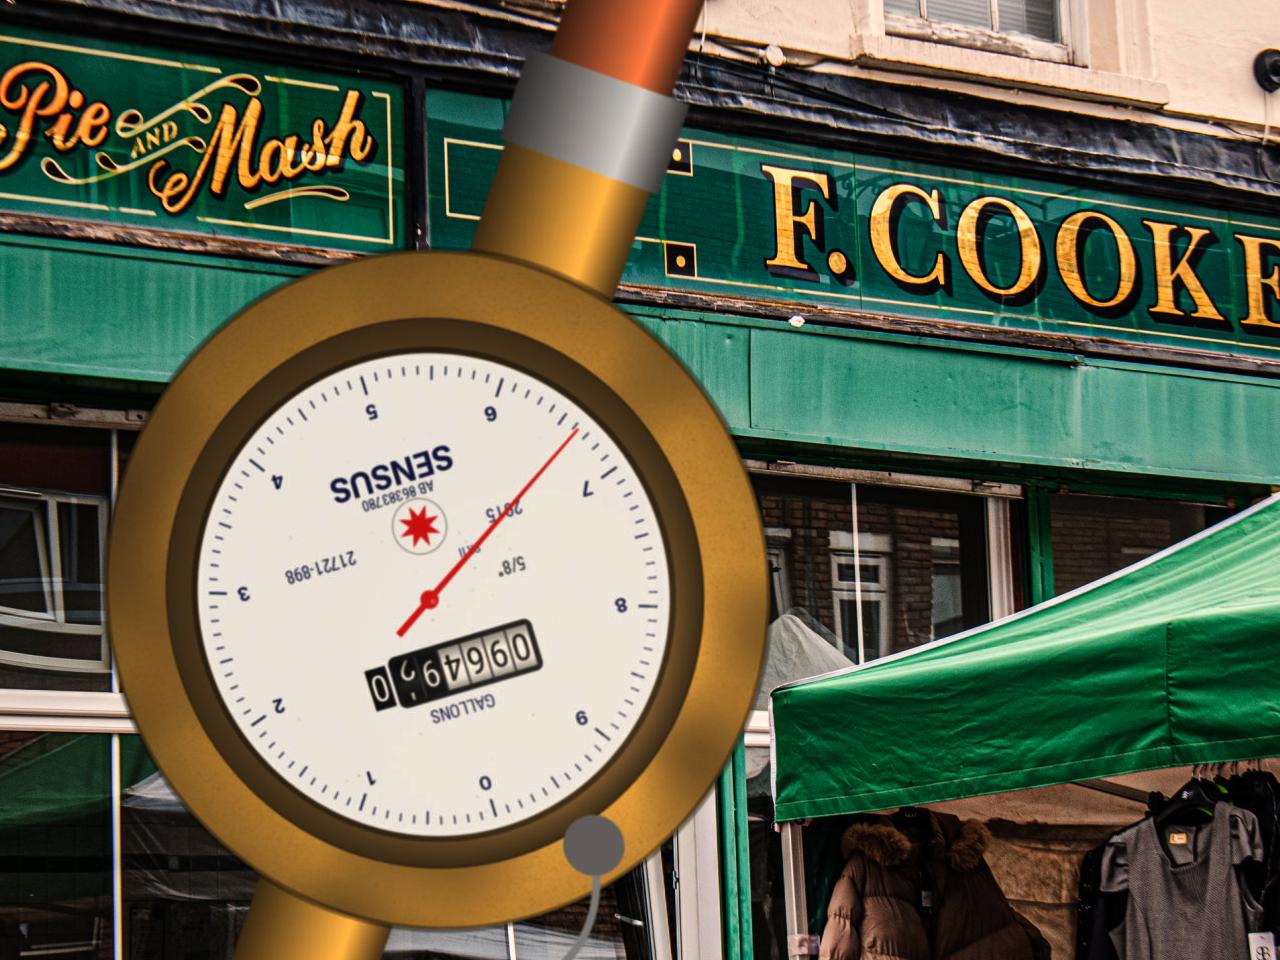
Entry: 964916.6 gal
